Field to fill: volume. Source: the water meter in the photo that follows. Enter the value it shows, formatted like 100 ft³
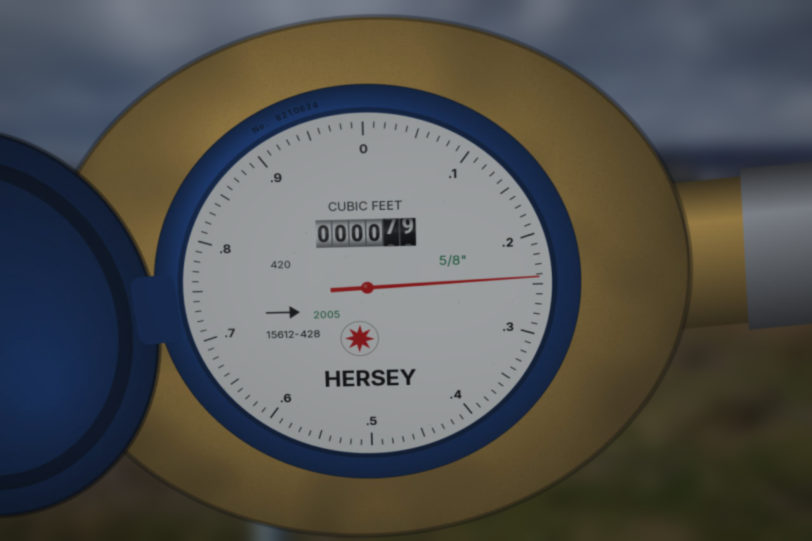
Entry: 79.24 ft³
